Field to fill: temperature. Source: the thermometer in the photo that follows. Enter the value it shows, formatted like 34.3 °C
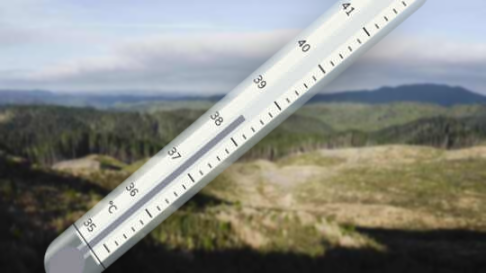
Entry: 38.4 °C
